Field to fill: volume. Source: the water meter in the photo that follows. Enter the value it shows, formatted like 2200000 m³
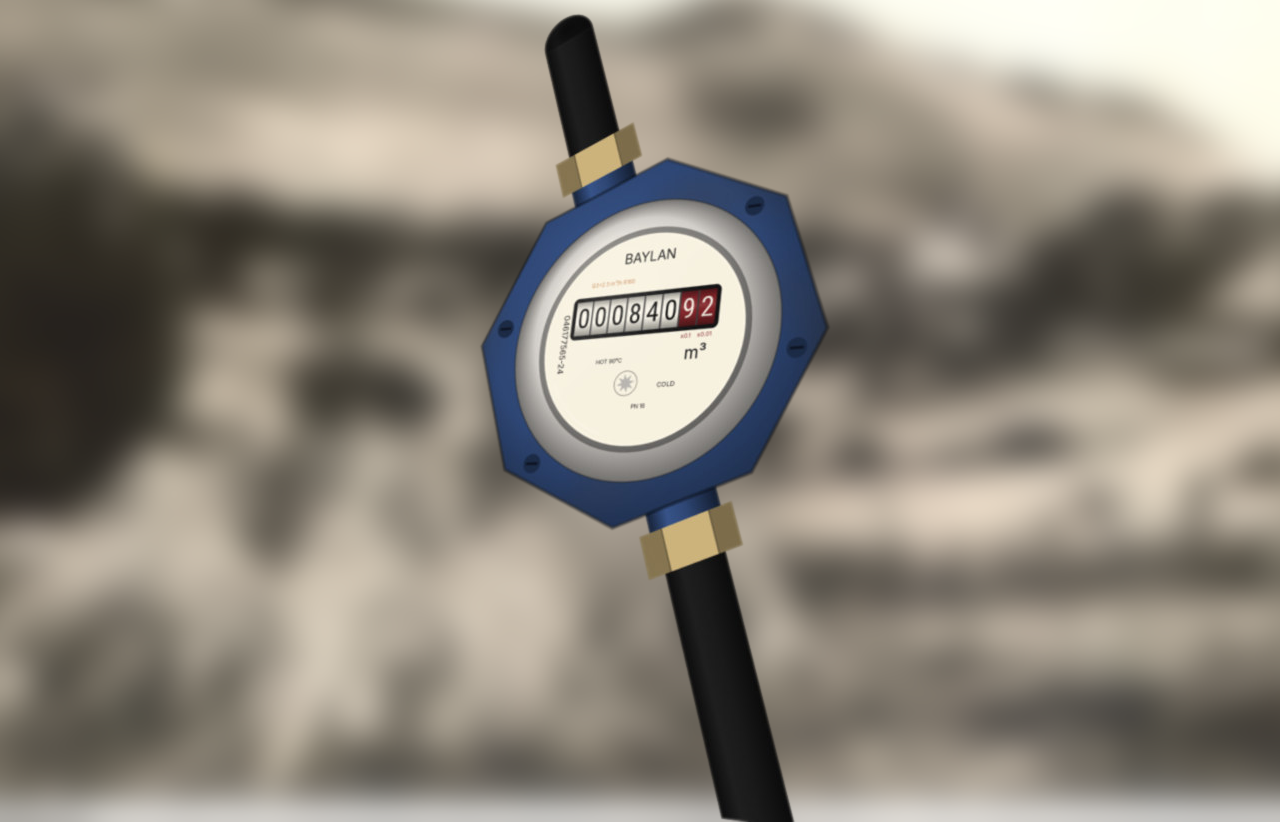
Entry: 840.92 m³
